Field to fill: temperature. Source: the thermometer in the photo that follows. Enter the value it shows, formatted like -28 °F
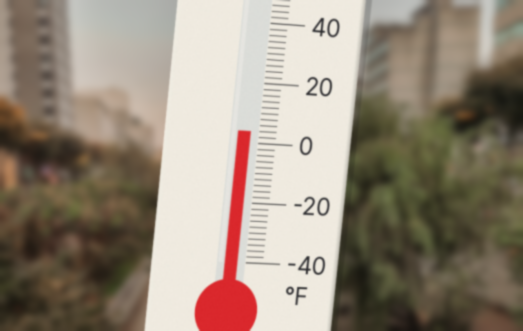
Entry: 4 °F
